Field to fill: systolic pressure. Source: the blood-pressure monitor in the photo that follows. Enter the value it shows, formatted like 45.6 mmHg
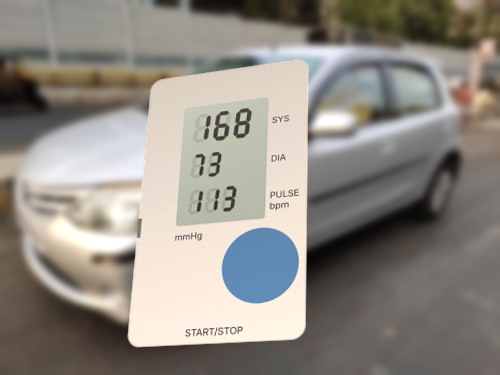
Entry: 168 mmHg
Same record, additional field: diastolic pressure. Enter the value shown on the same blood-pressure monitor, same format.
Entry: 73 mmHg
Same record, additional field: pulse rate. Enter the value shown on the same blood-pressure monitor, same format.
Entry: 113 bpm
